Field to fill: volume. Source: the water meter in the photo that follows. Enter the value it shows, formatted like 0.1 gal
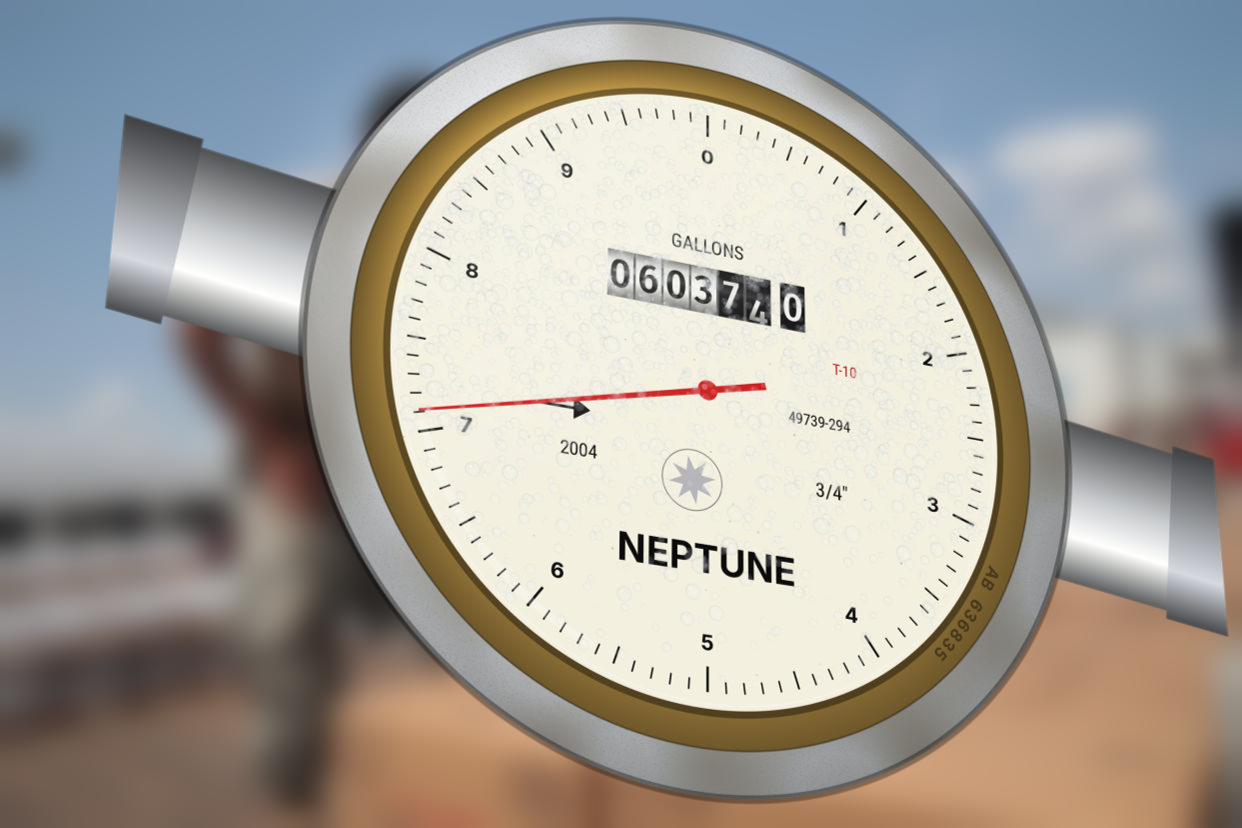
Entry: 603737.1 gal
